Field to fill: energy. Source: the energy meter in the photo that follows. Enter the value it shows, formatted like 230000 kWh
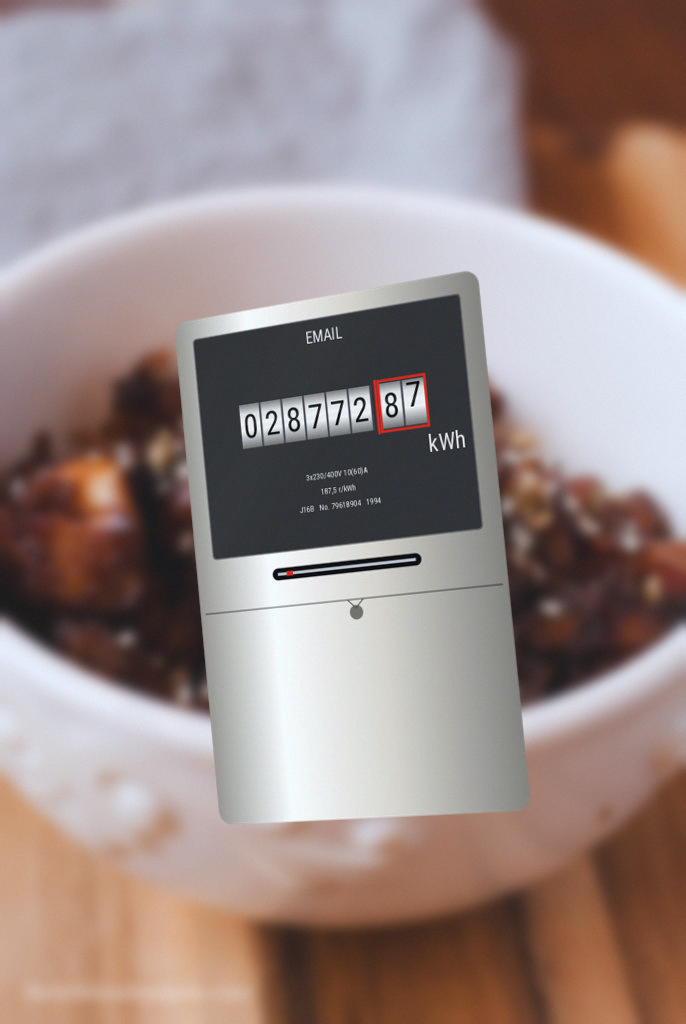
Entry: 28772.87 kWh
